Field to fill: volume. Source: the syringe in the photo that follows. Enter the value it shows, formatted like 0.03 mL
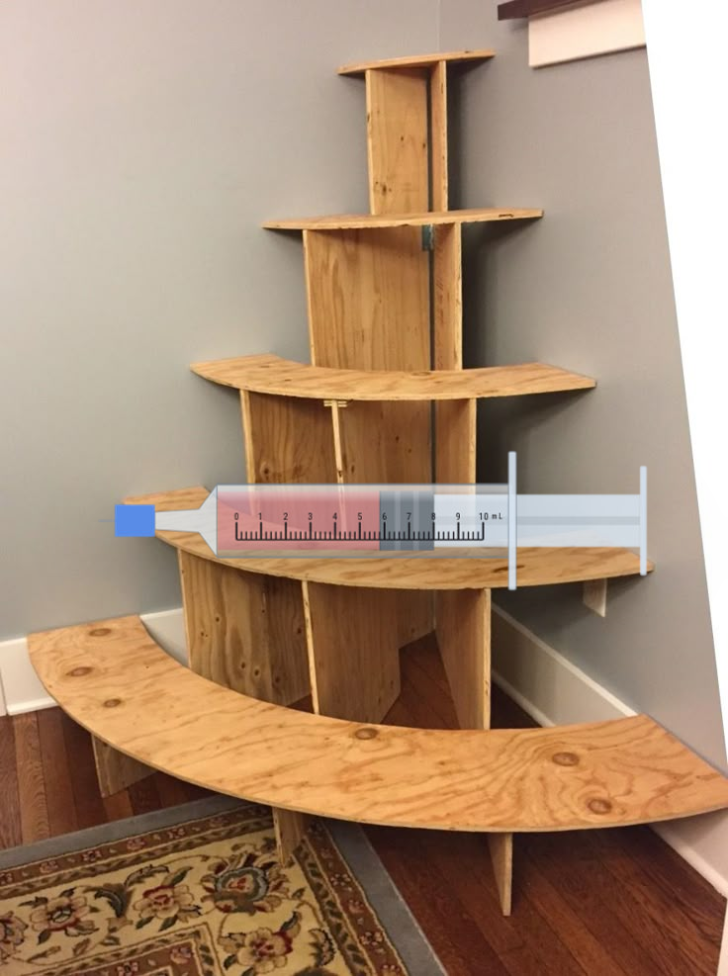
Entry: 5.8 mL
